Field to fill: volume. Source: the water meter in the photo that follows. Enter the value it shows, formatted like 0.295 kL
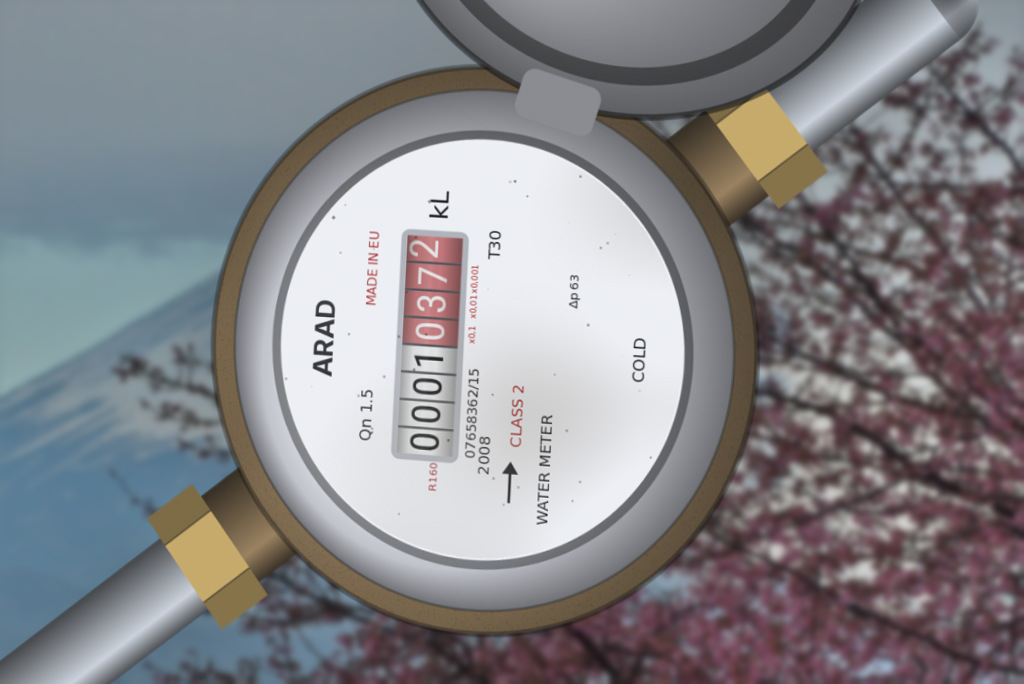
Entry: 1.0372 kL
